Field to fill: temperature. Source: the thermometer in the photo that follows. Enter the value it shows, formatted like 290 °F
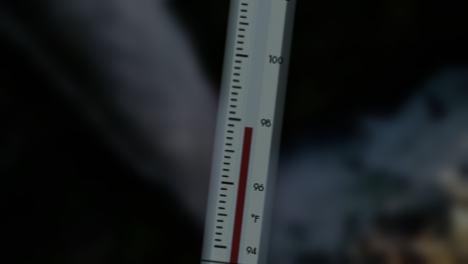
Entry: 97.8 °F
